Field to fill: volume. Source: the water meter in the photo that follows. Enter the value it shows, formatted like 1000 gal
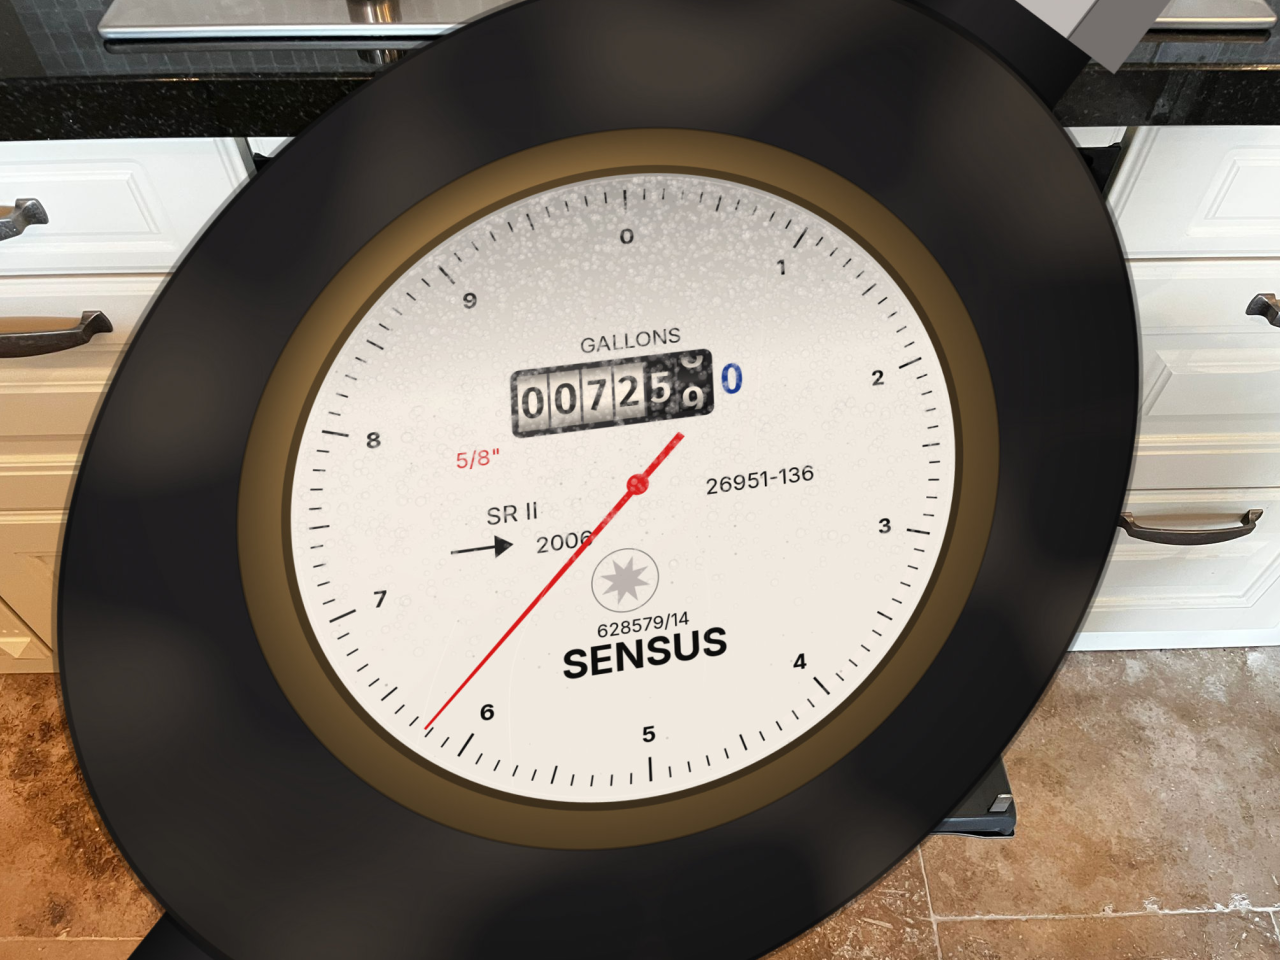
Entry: 72586.2 gal
